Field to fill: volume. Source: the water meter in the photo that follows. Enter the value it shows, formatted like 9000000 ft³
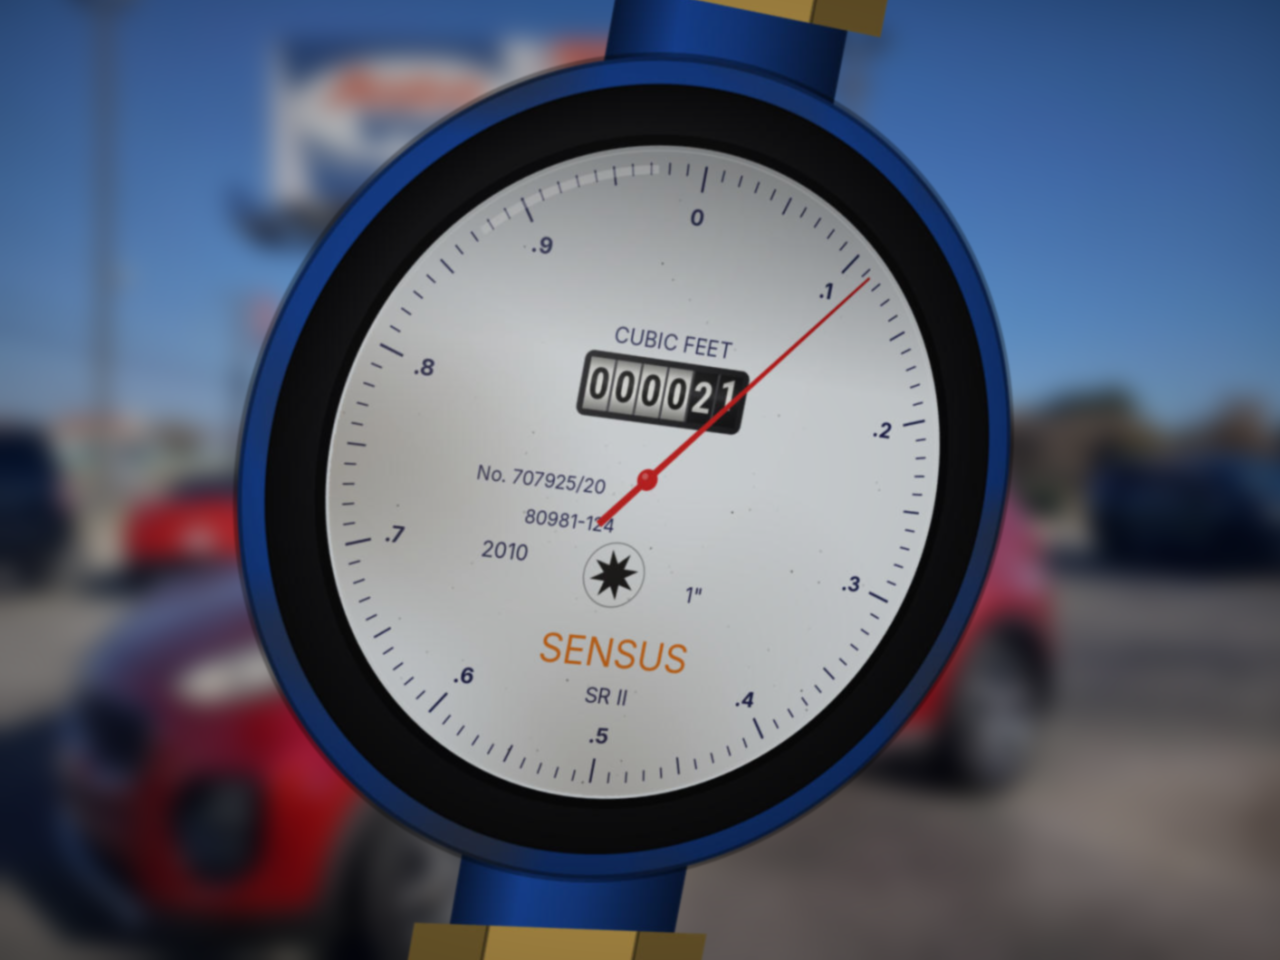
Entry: 21.11 ft³
